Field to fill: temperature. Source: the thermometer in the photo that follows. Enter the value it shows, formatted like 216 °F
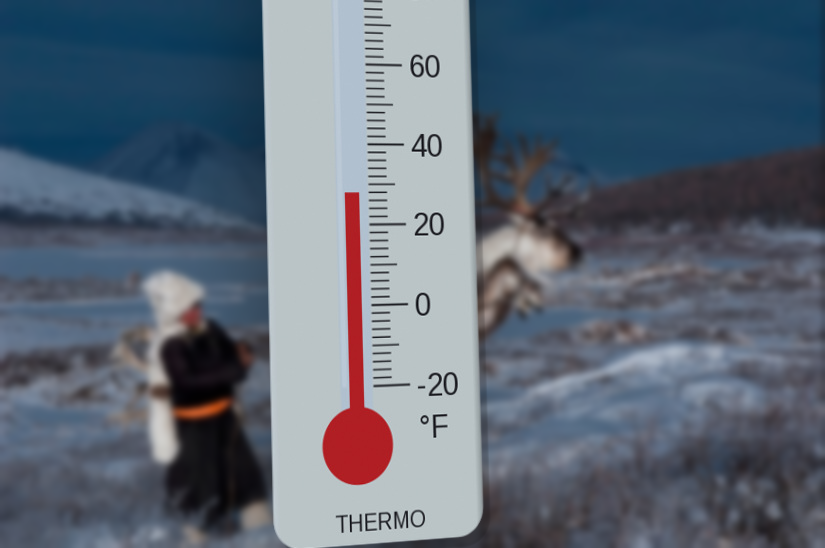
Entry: 28 °F
